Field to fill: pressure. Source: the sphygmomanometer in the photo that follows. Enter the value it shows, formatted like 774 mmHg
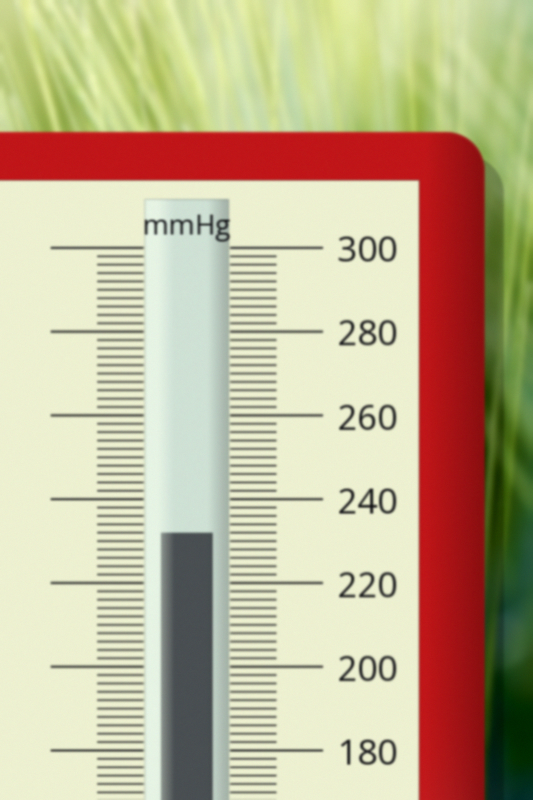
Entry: 232 mmHg
